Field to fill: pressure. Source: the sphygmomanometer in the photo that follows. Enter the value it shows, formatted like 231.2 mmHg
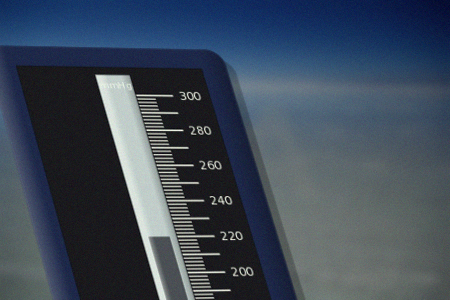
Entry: 220 mmHg
